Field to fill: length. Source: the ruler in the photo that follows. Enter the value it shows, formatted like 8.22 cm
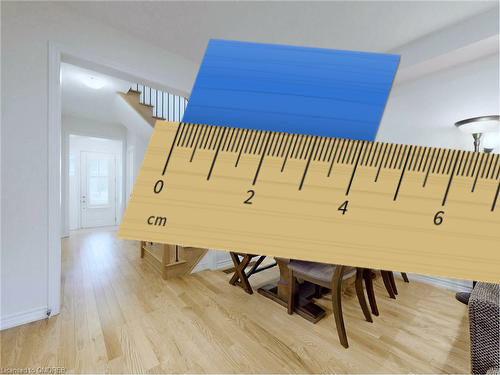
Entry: 4.2 cm
